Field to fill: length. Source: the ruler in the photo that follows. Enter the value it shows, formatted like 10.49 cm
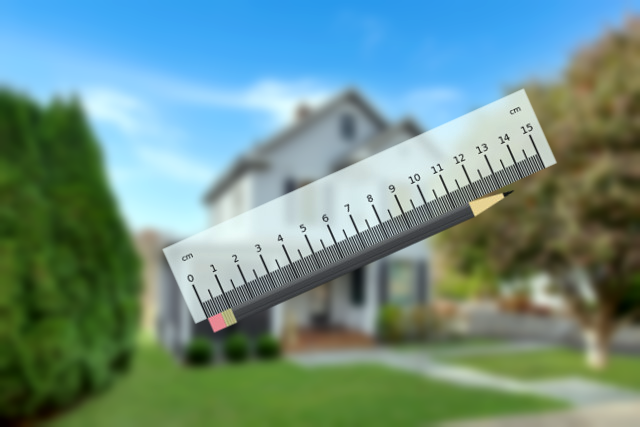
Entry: 13.5 cm
